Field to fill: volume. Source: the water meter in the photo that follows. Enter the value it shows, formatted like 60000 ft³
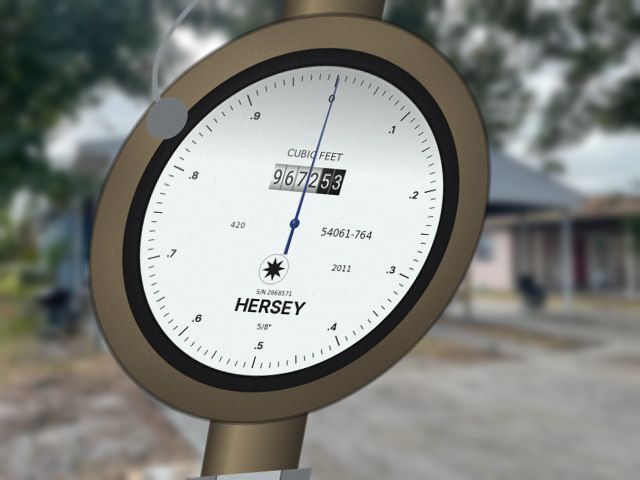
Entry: 967253.00 ft³
